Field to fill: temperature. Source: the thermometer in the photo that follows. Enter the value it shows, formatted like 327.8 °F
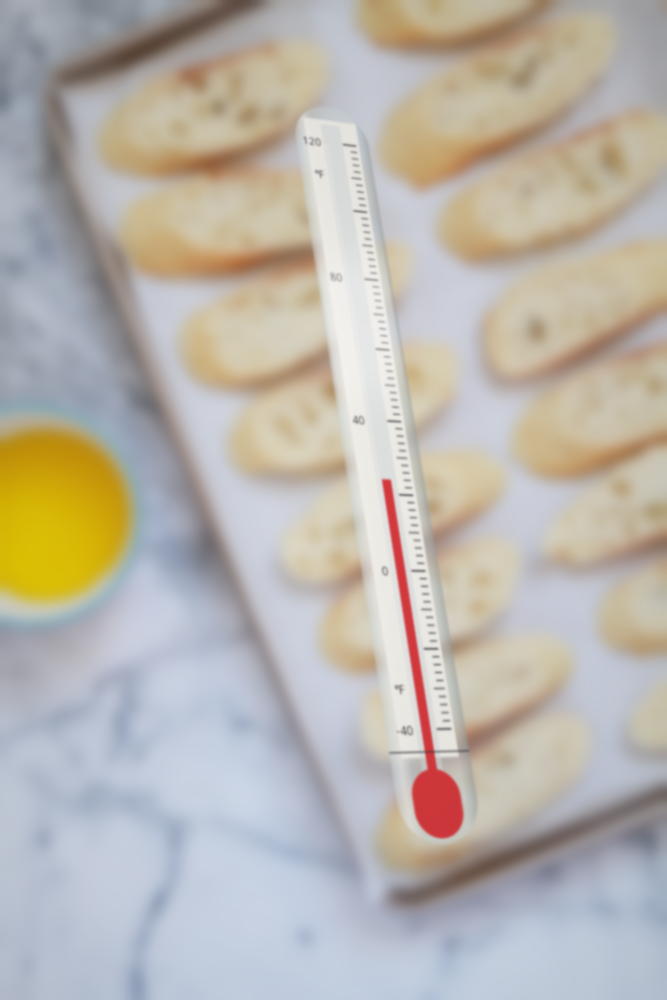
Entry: 24 °F
